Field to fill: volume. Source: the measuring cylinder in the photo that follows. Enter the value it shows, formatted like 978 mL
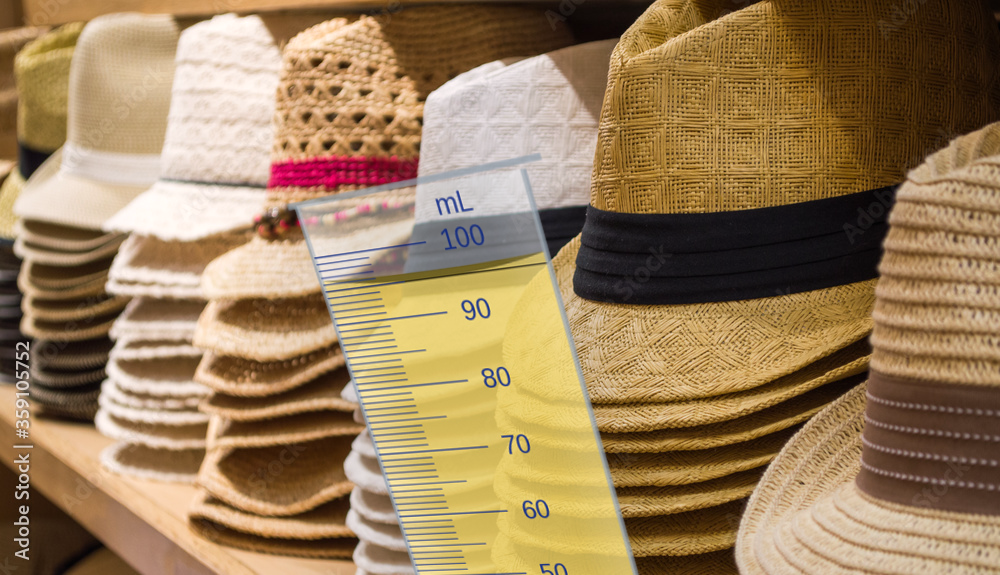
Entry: 95 mL
